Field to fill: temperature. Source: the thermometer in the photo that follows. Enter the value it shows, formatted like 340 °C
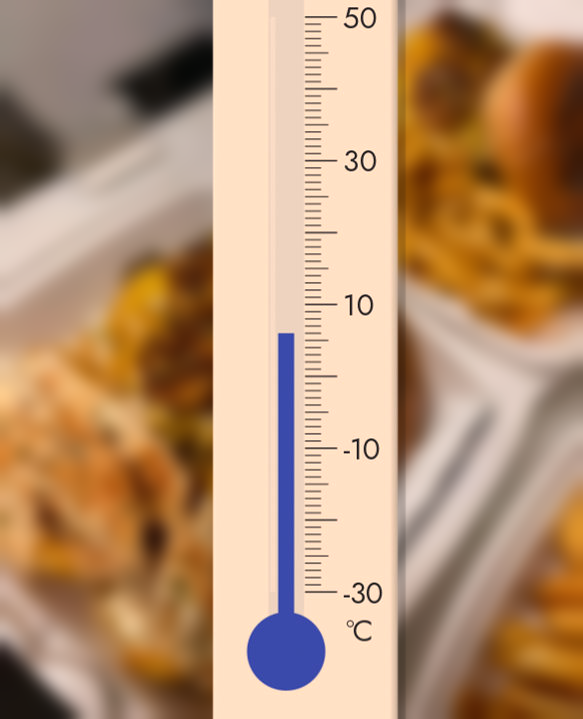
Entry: 6 °C
